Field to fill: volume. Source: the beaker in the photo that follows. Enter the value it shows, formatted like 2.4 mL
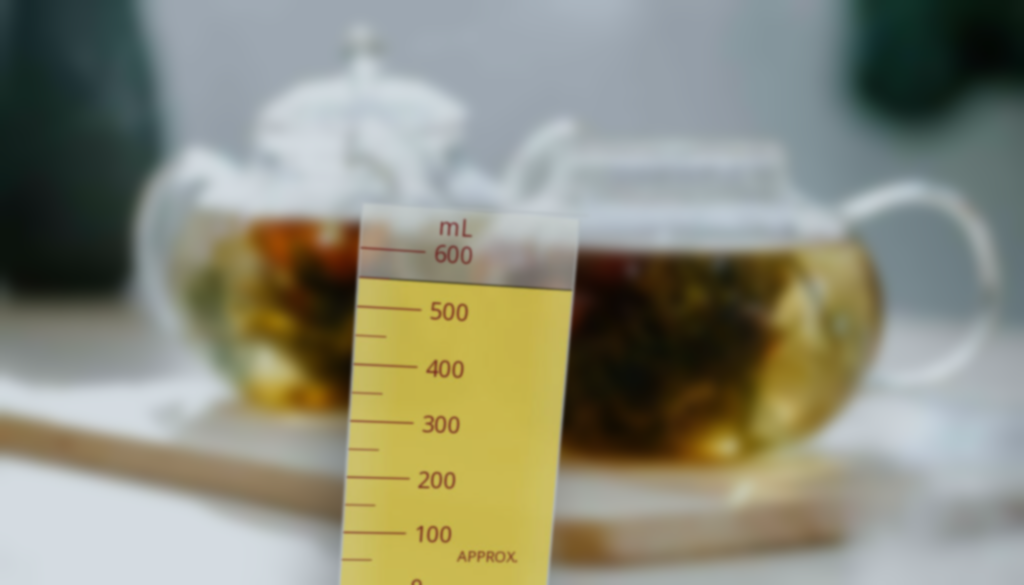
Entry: 550 mL
